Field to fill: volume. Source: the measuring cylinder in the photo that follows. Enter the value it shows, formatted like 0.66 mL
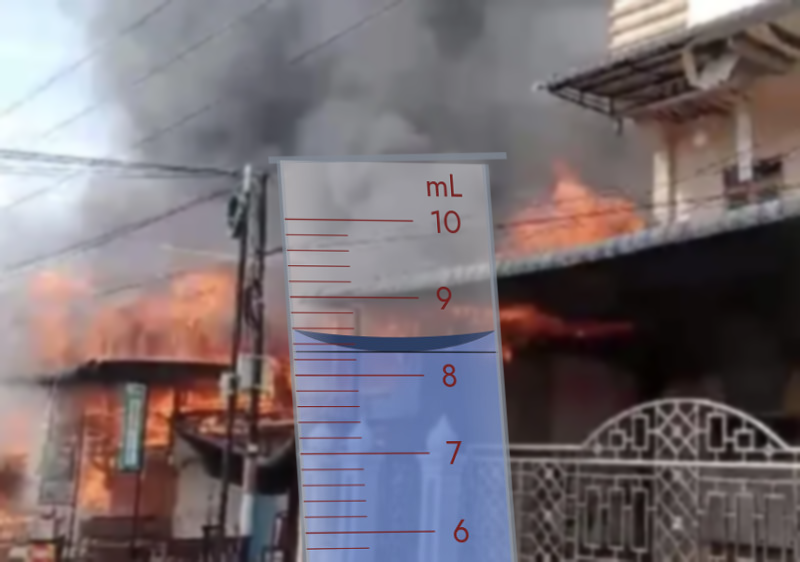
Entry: 8.3 mL
